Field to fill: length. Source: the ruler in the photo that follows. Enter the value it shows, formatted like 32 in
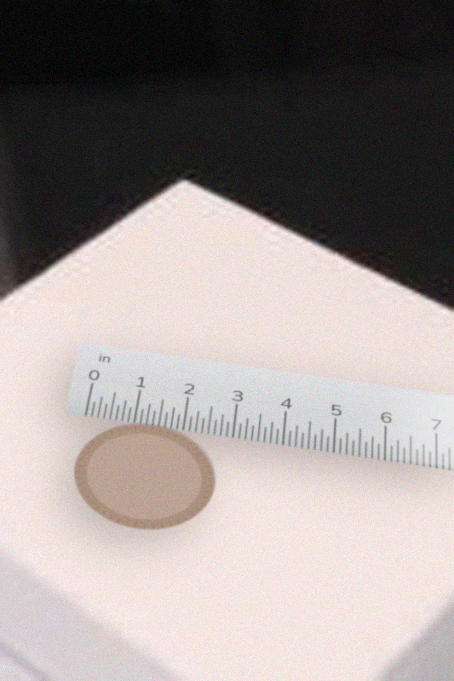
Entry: 2.75 in
